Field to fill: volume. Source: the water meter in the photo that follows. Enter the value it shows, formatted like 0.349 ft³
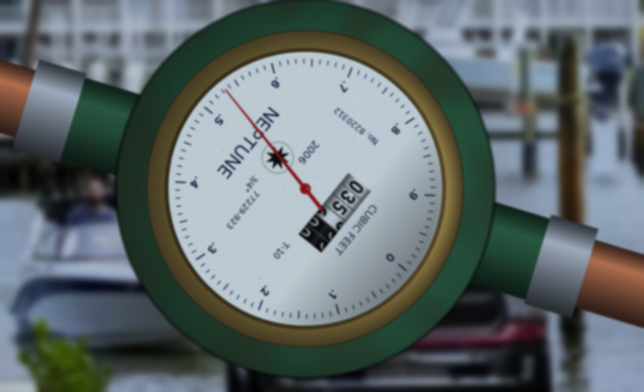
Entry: 35599.53 ft³
